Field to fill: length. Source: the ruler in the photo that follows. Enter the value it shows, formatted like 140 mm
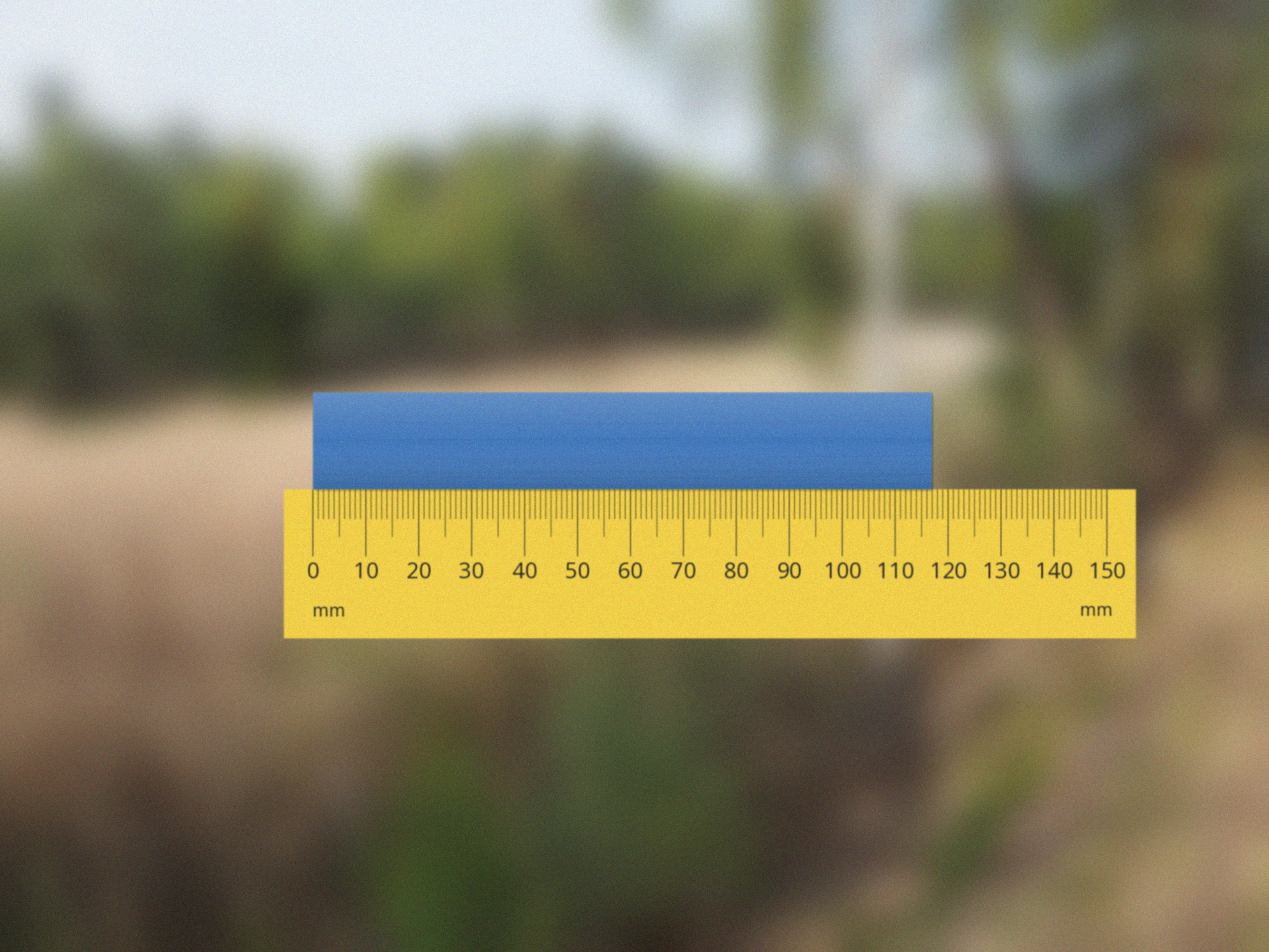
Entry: 117 mm
